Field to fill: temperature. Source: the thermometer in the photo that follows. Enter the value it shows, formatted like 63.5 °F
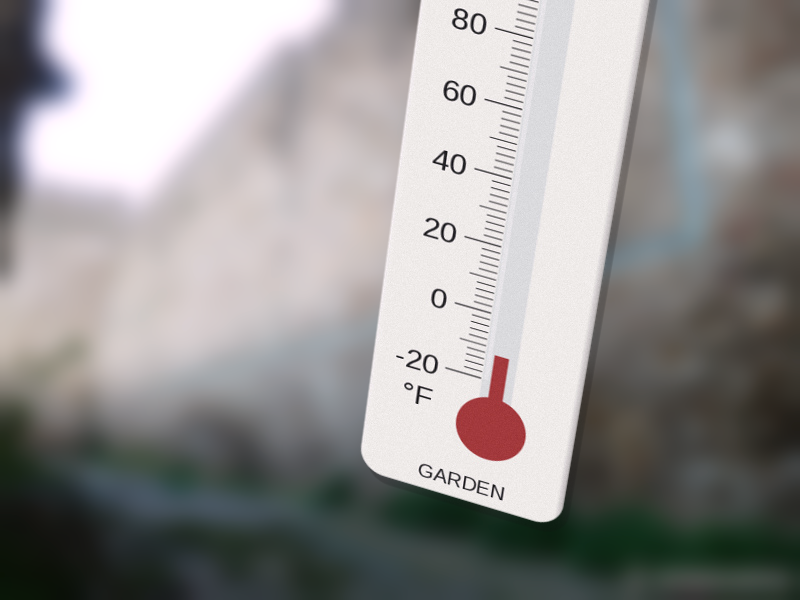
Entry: -12 °F
